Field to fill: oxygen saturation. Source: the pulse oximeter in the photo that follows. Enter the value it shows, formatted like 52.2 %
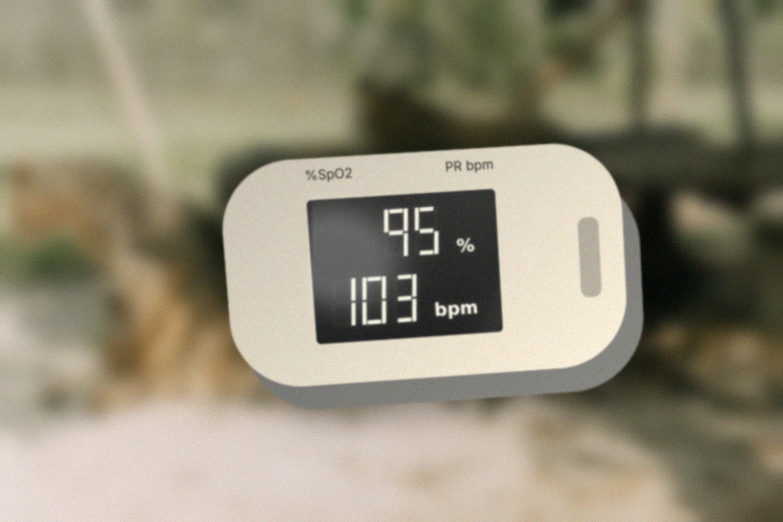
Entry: 95 %
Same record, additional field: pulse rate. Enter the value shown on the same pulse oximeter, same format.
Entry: 103 bpm
